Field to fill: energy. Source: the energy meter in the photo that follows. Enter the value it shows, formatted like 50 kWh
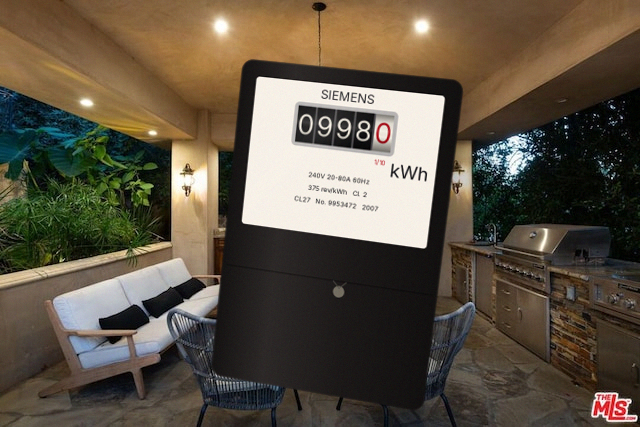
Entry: 998.0 kWh
